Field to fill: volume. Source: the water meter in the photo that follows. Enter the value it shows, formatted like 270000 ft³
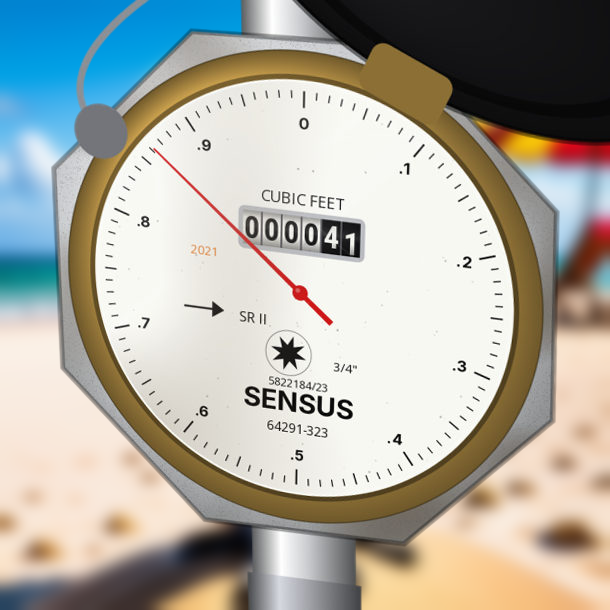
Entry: 40.86 ft³
